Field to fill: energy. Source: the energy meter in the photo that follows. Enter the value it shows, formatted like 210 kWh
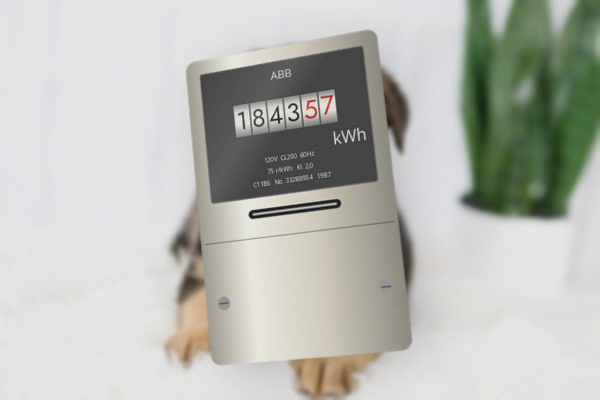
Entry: 1843.57 kWh
